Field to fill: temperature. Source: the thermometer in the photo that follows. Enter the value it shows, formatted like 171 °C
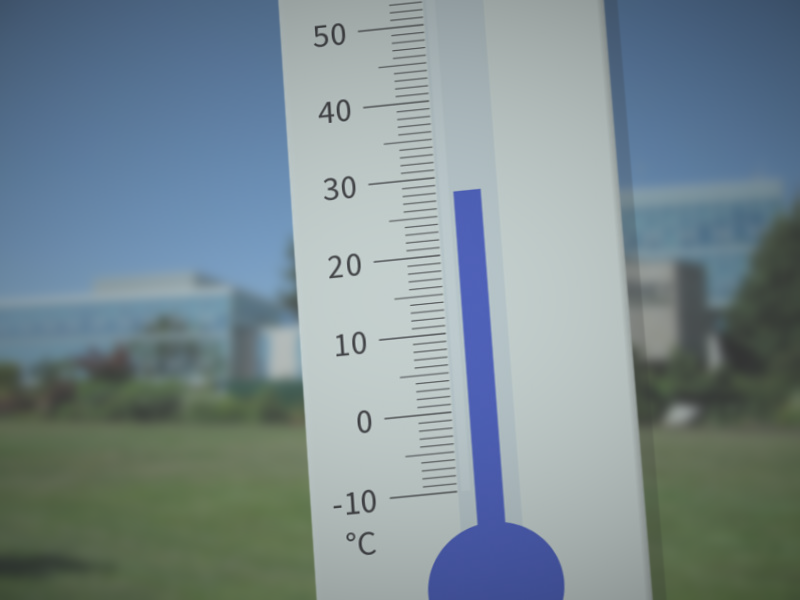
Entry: 28 °C
